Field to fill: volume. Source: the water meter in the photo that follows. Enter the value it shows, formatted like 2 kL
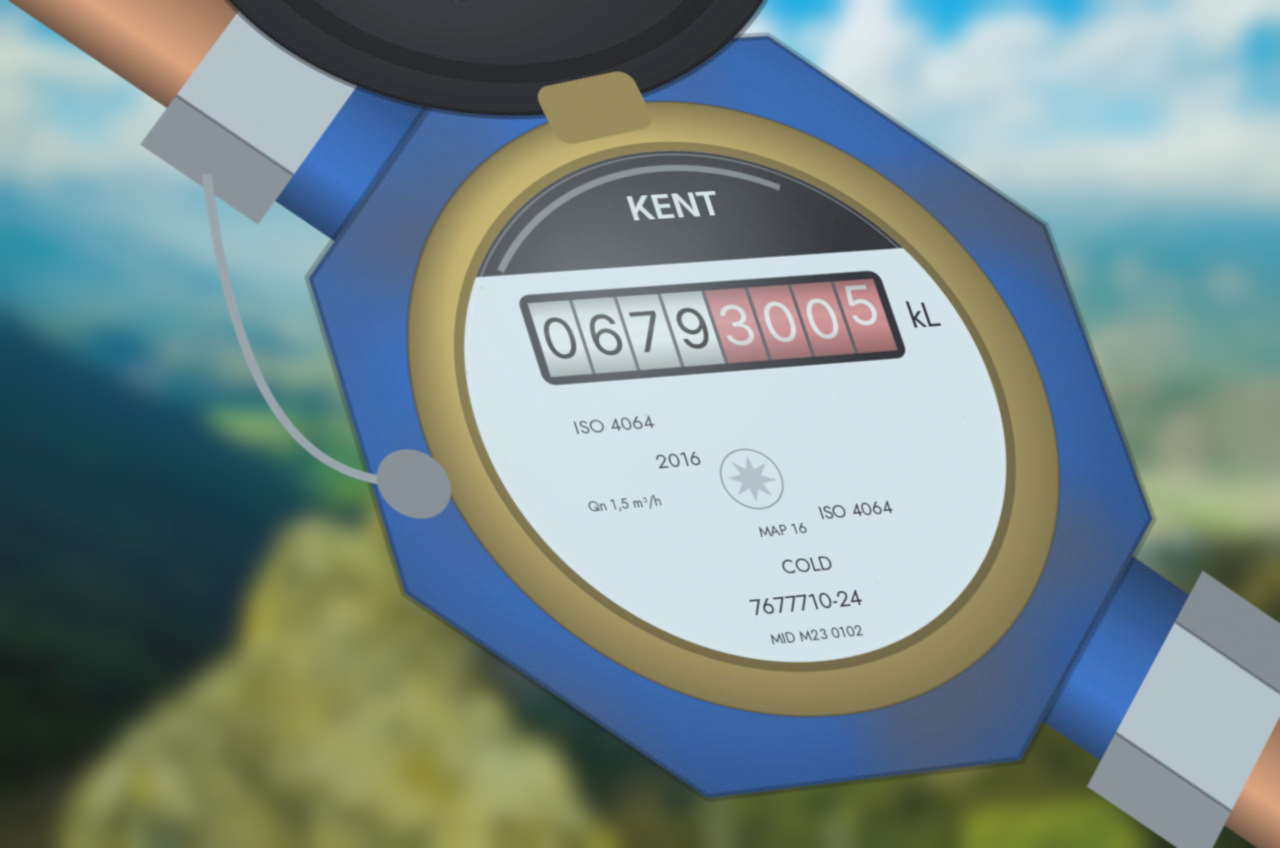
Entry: 679.3005 kL
